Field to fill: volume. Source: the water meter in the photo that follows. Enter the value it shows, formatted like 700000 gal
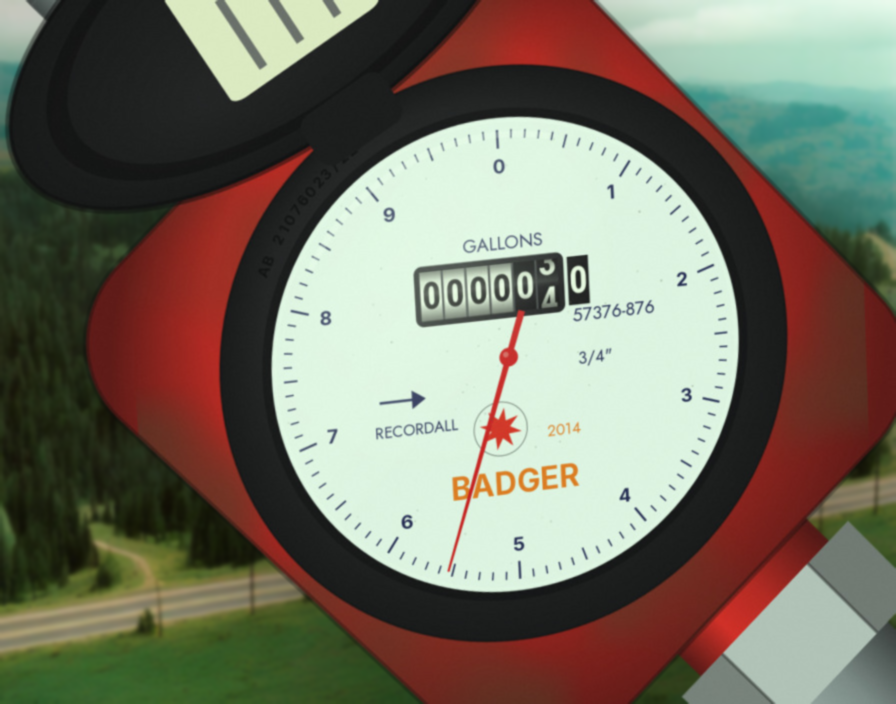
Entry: 35.5 gal
